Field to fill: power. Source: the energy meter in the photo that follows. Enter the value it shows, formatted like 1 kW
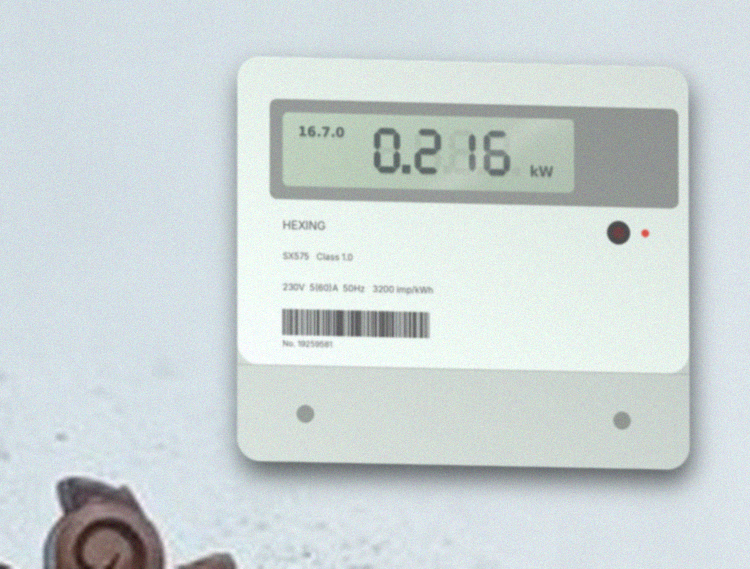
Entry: 0.216 kW
